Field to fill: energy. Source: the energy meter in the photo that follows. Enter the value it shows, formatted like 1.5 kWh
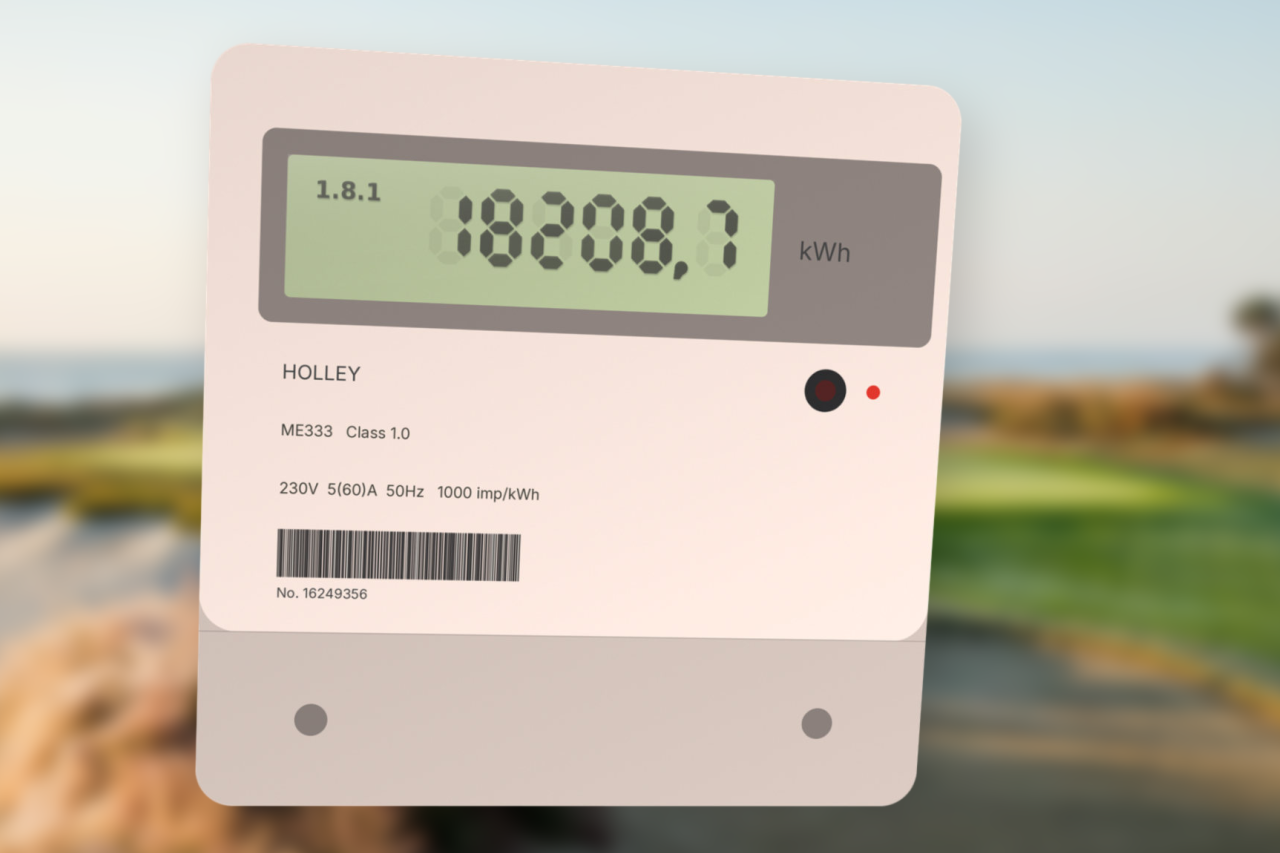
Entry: 18208.7 kWh
